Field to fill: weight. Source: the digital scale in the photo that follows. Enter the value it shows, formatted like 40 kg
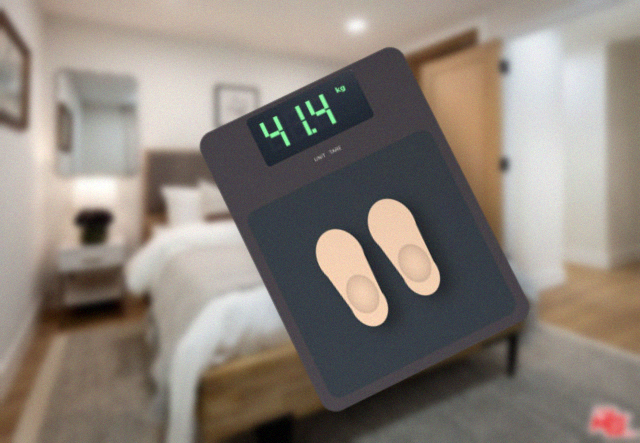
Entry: 41.4 kg
